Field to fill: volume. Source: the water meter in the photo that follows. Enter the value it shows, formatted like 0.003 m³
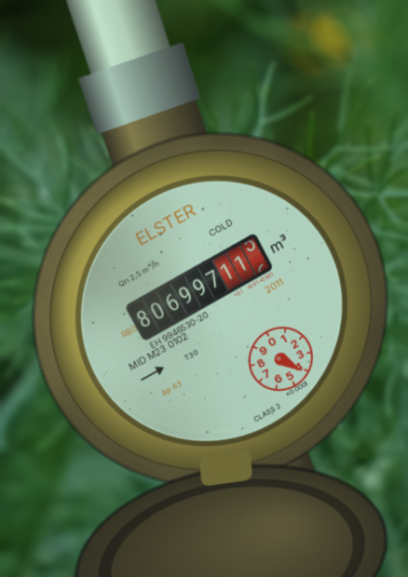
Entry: 806997.1154 m³
